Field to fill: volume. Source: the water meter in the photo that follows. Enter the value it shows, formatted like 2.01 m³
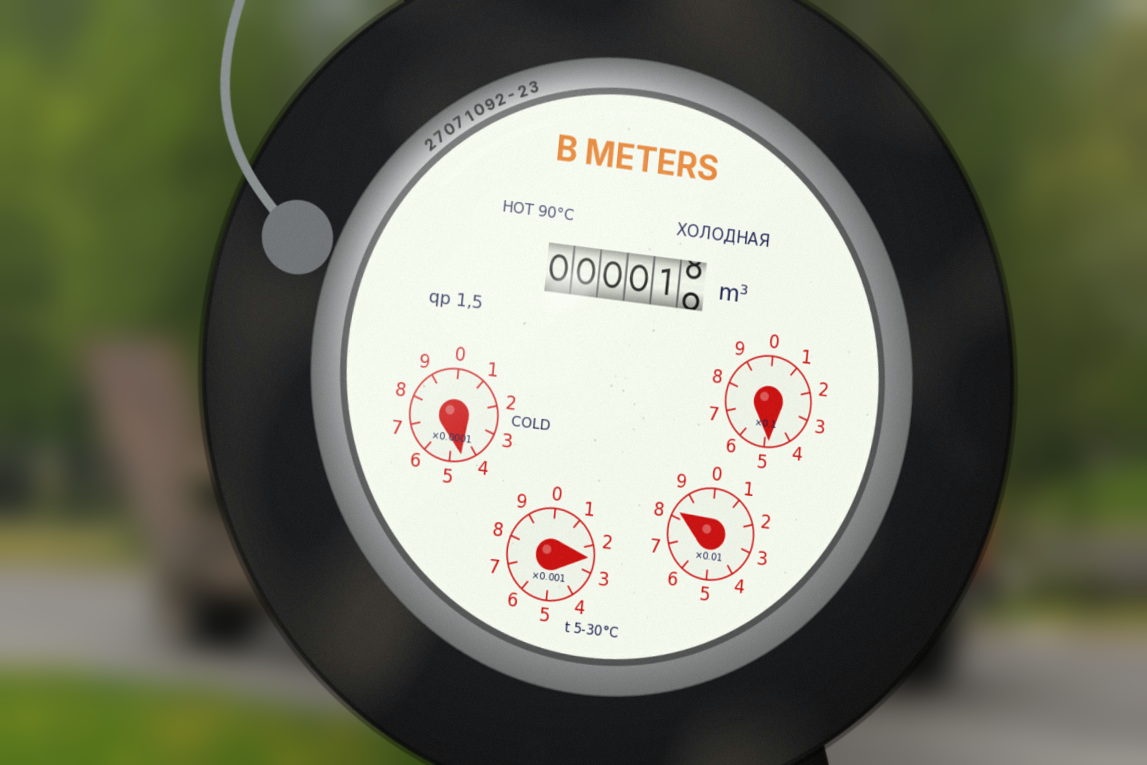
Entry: 18.4824 m³
